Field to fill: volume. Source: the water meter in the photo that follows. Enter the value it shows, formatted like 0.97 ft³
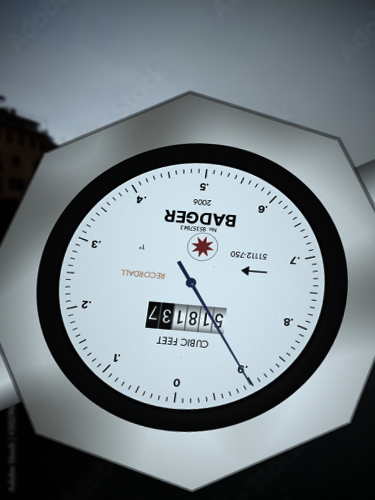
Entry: 518136.90 ft³
